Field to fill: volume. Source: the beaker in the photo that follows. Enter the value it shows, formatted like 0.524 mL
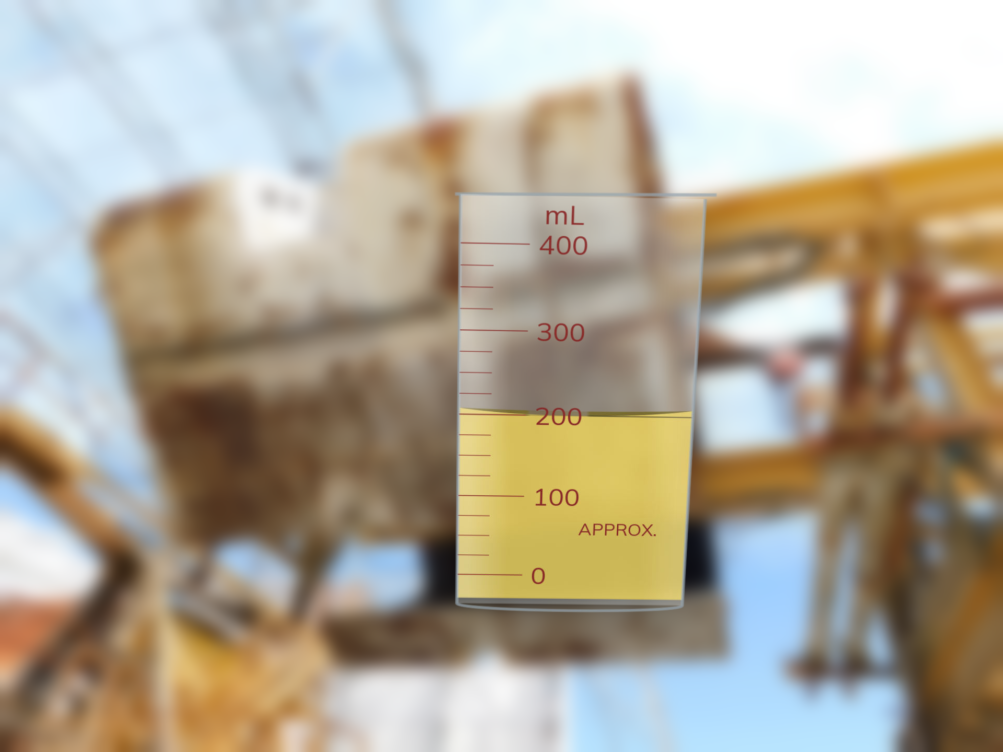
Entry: 200 mL
